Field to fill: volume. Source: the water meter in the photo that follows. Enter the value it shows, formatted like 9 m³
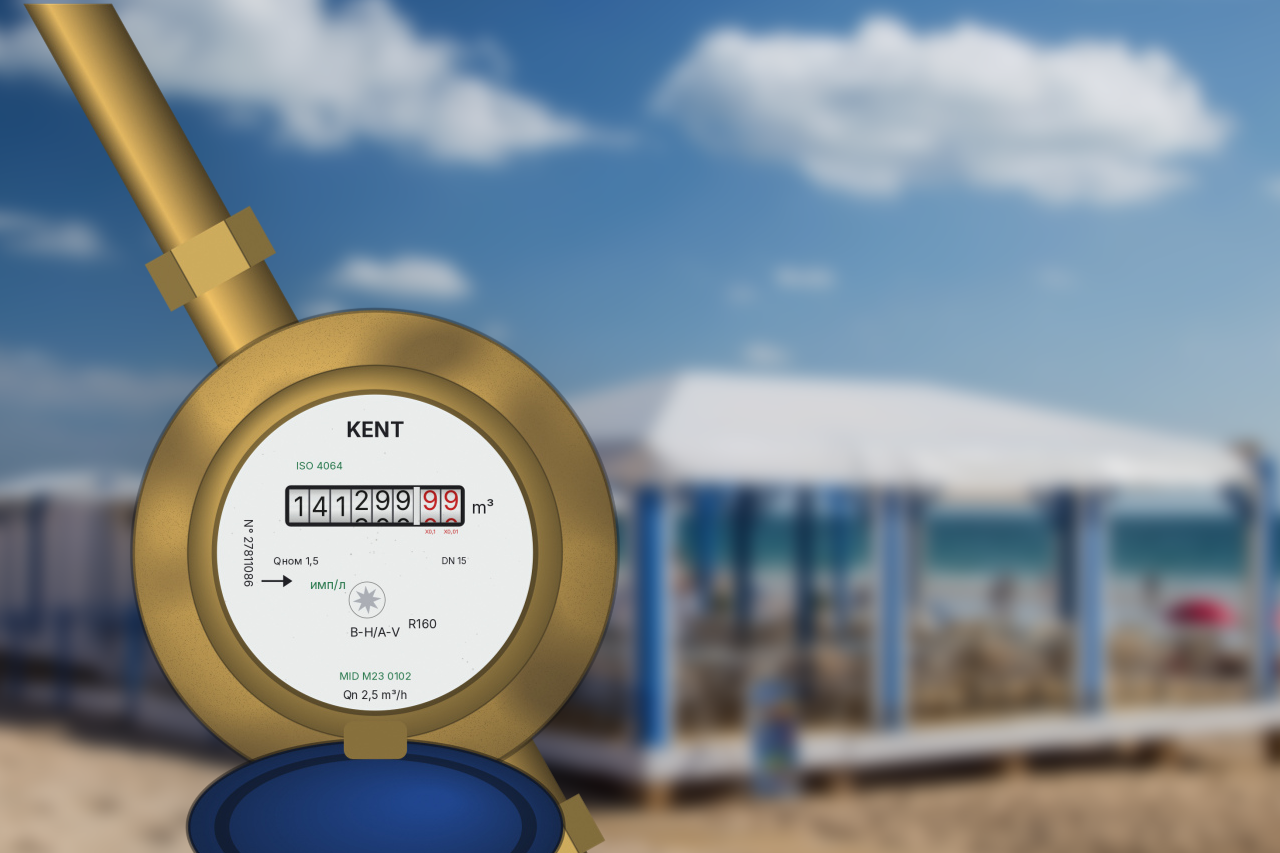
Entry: 141299.99 m³
